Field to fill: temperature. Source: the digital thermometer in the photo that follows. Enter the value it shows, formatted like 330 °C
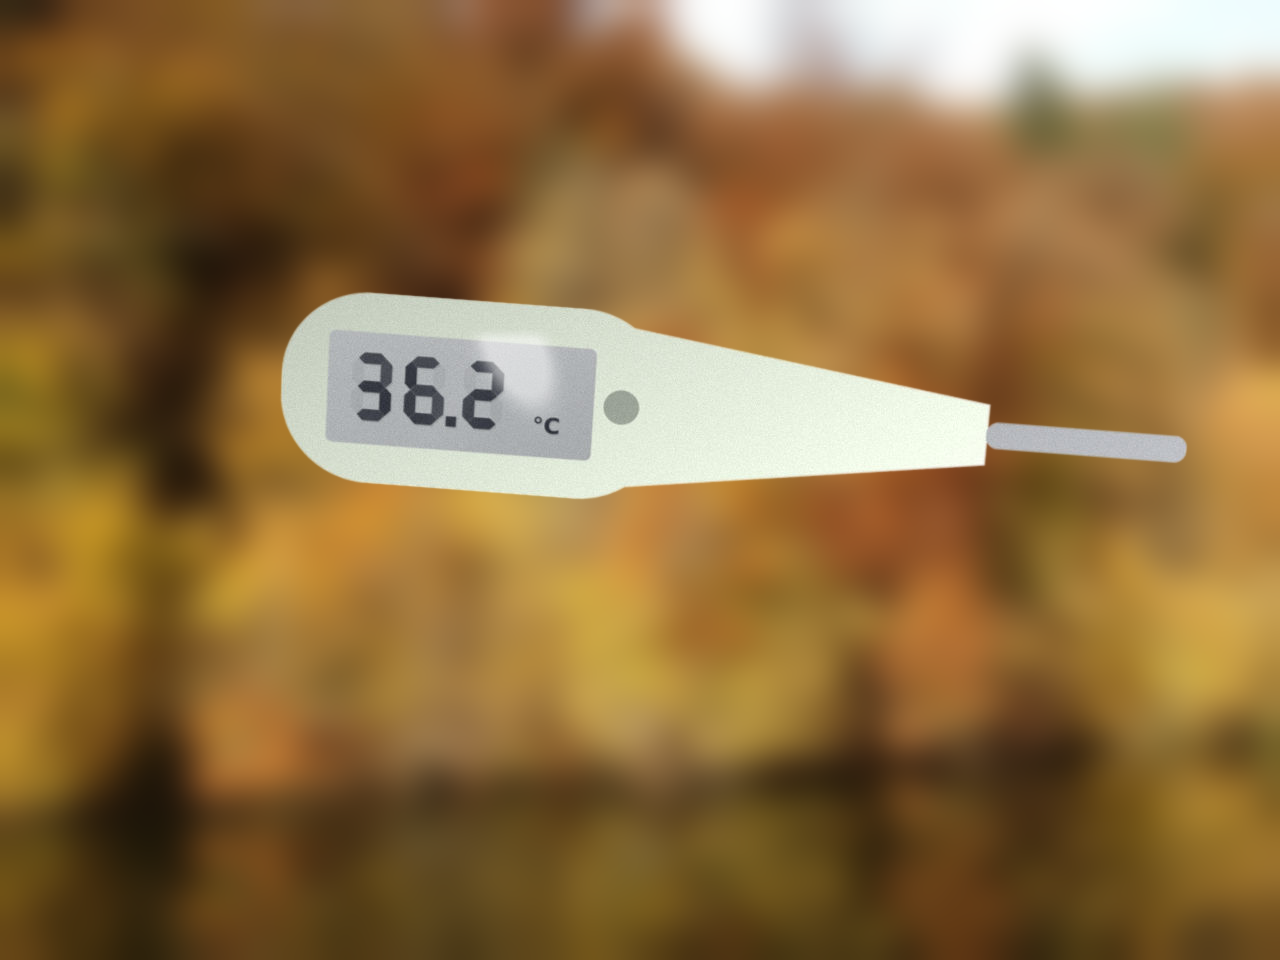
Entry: 36.2 °C
